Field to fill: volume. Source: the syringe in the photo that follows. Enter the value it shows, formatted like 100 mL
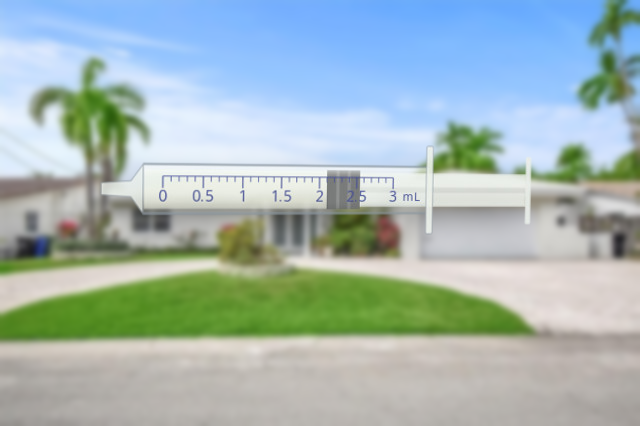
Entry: 2.1 mL
